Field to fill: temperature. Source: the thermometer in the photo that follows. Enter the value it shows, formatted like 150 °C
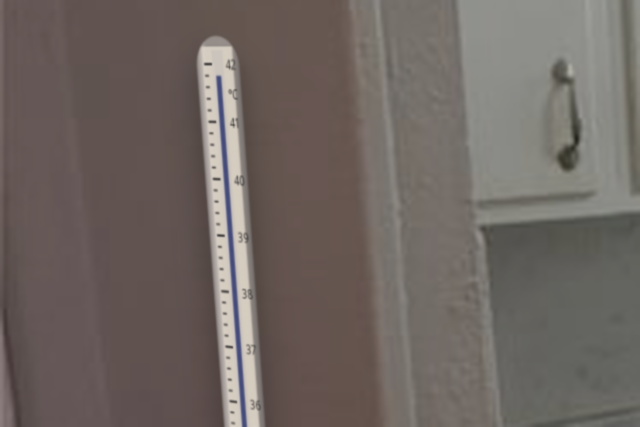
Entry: 41.8 °C
